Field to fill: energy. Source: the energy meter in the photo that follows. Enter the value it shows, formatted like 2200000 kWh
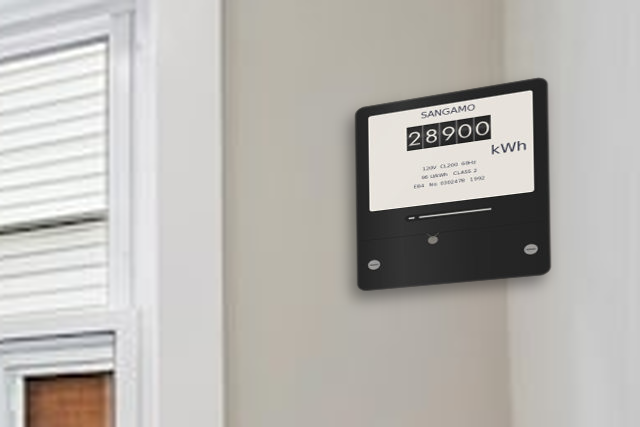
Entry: 28900 kWh
